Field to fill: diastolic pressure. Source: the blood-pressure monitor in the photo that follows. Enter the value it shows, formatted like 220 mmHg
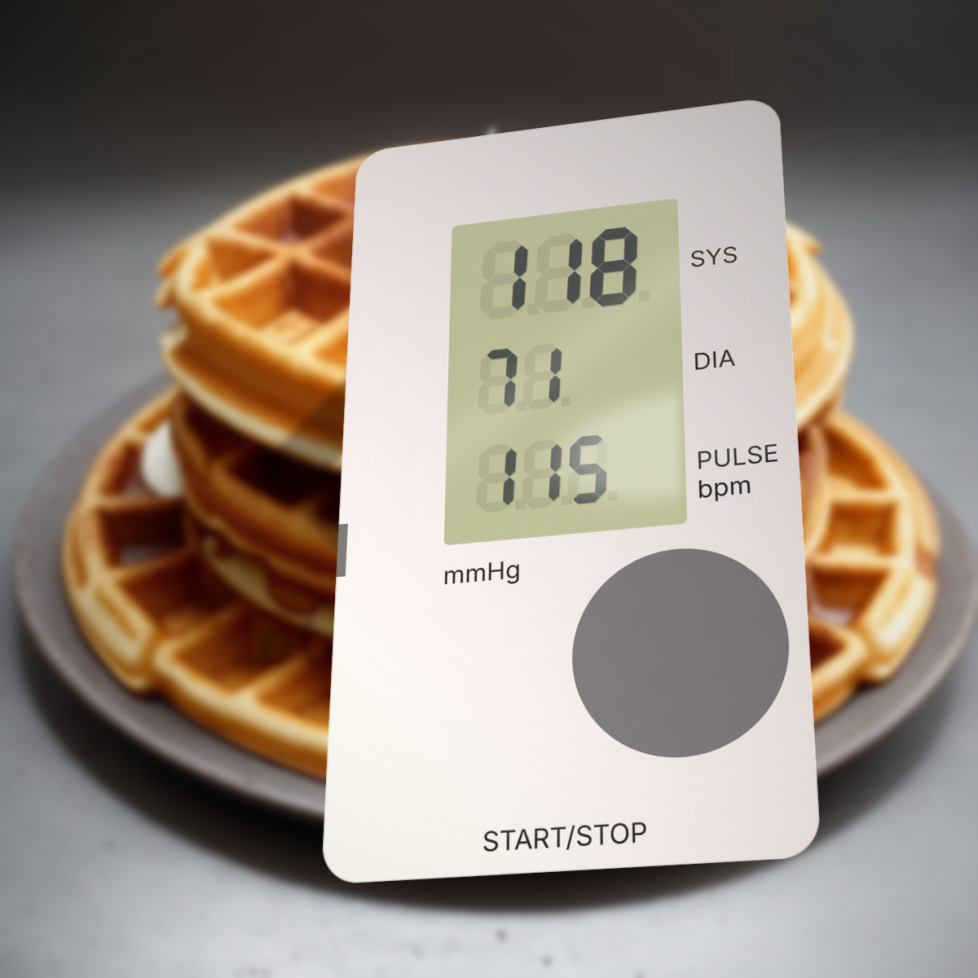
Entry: 71 mmHg
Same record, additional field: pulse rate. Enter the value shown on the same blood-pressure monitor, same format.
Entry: 115 bpm
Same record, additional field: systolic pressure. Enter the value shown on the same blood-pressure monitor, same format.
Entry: 118 mmHg
